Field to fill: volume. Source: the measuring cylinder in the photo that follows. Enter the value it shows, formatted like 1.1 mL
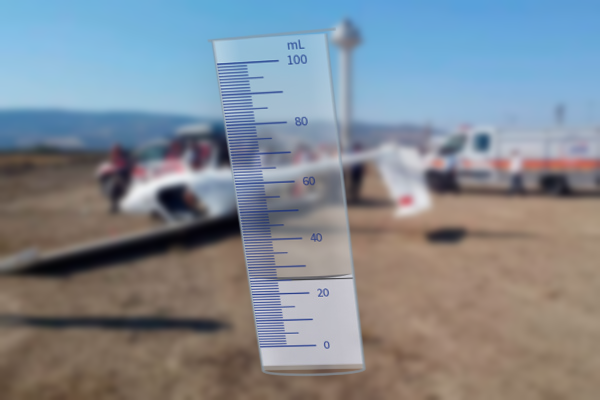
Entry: 25 mL
